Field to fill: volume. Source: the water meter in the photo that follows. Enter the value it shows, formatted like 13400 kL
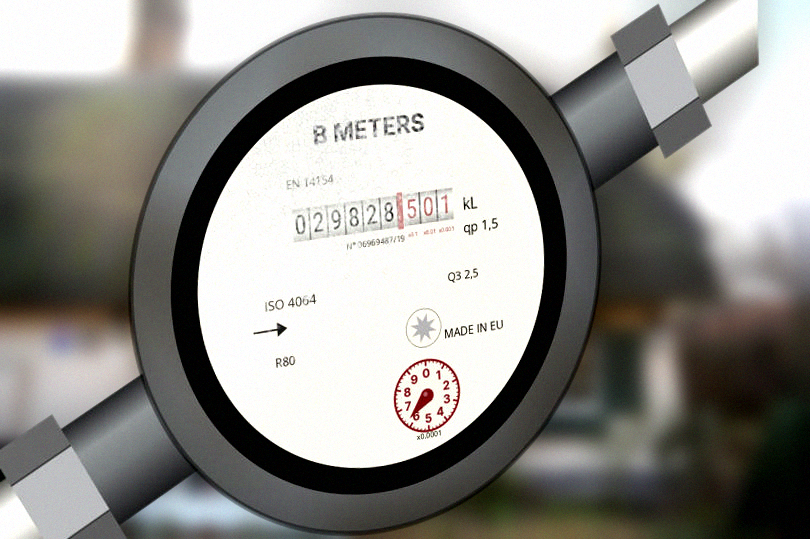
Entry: 29828.5016 kL
